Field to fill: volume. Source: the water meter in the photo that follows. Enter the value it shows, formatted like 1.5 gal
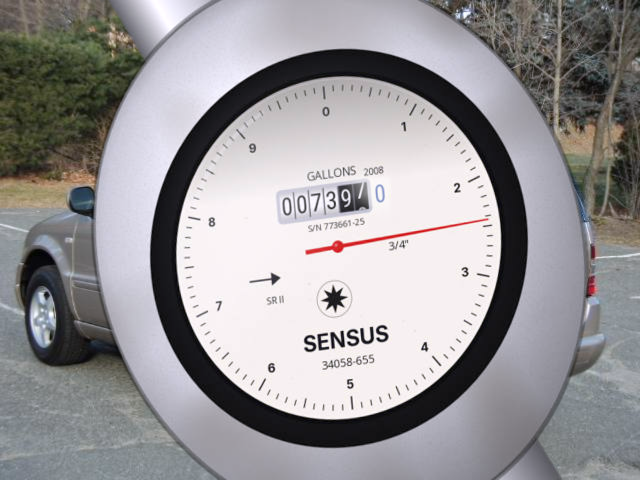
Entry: 73972.4 gal
